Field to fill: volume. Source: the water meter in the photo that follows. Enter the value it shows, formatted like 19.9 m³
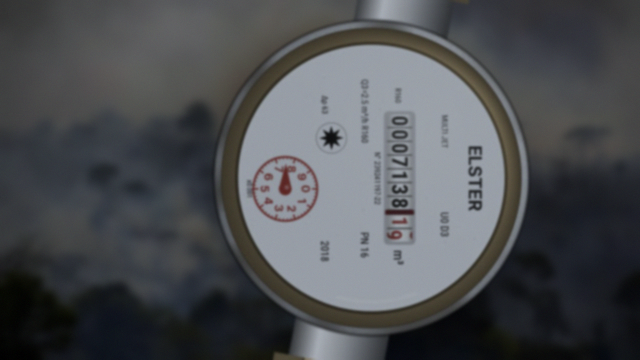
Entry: 7138.187 m³
